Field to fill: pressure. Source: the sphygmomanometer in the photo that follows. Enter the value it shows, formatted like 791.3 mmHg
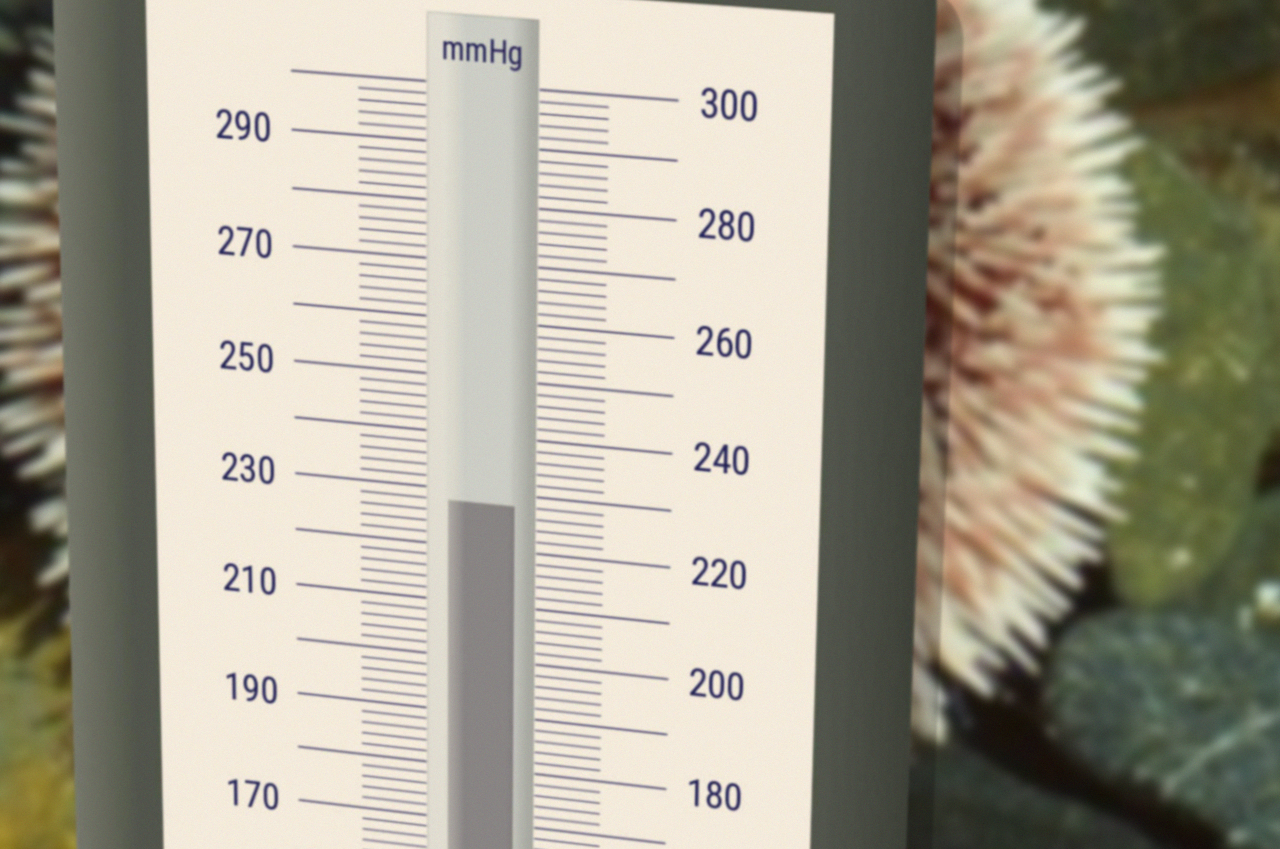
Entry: 228 mmHg
